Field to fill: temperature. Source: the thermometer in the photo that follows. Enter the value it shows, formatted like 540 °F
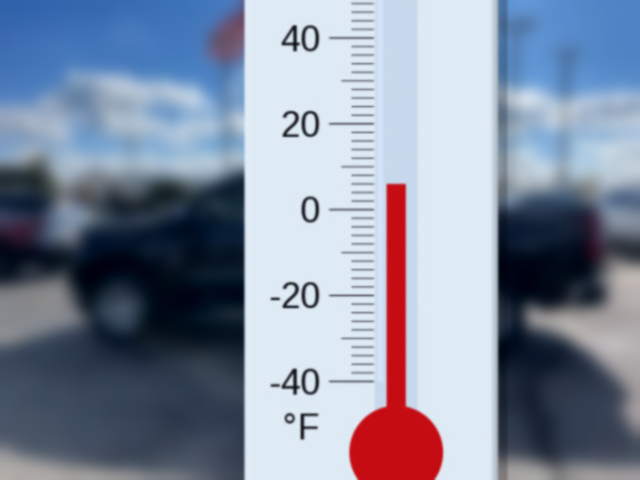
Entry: 6 °F
